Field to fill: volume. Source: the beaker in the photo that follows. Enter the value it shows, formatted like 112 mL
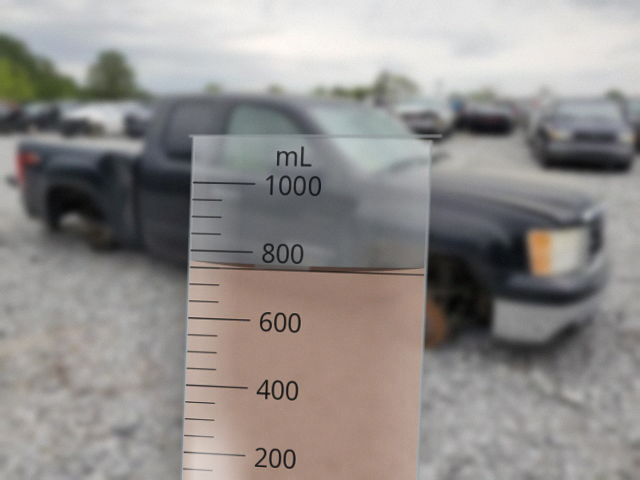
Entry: 750 mL
